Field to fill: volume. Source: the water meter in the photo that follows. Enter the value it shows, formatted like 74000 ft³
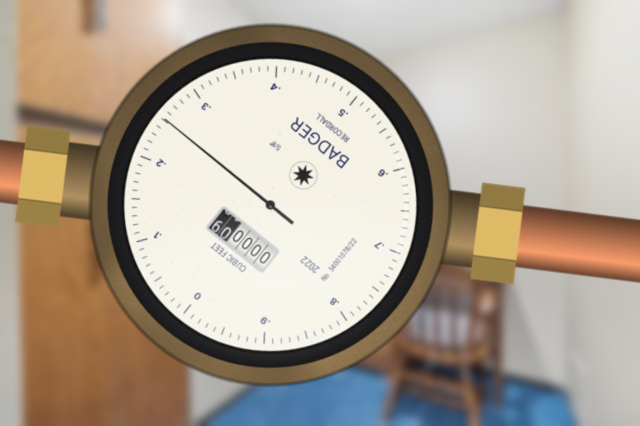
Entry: 9.25 ft³
